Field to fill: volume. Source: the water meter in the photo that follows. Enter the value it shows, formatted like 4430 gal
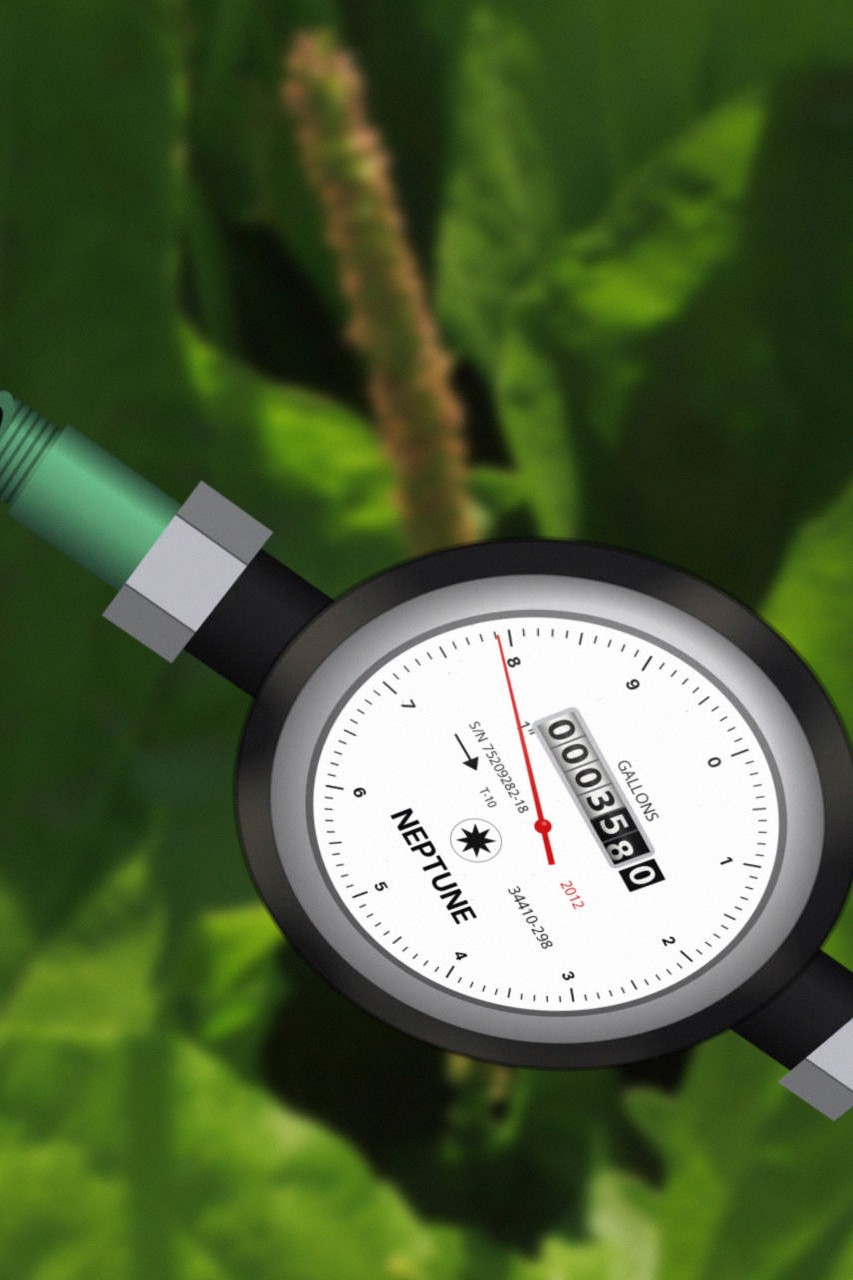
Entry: 3577.9 gal
